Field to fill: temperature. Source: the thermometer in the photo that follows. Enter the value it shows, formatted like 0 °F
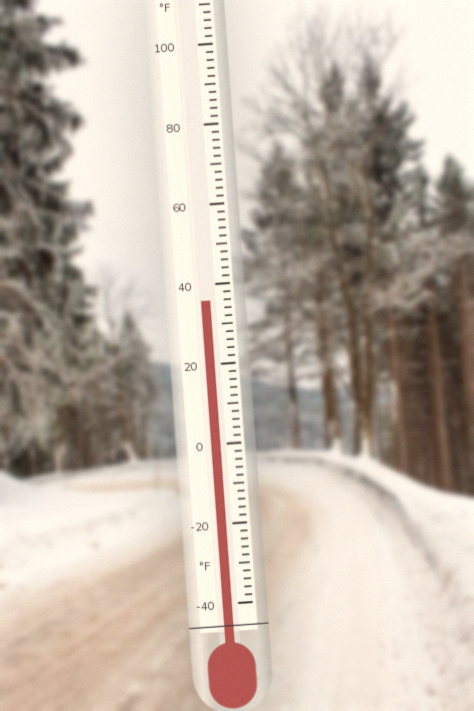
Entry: 36 °F
